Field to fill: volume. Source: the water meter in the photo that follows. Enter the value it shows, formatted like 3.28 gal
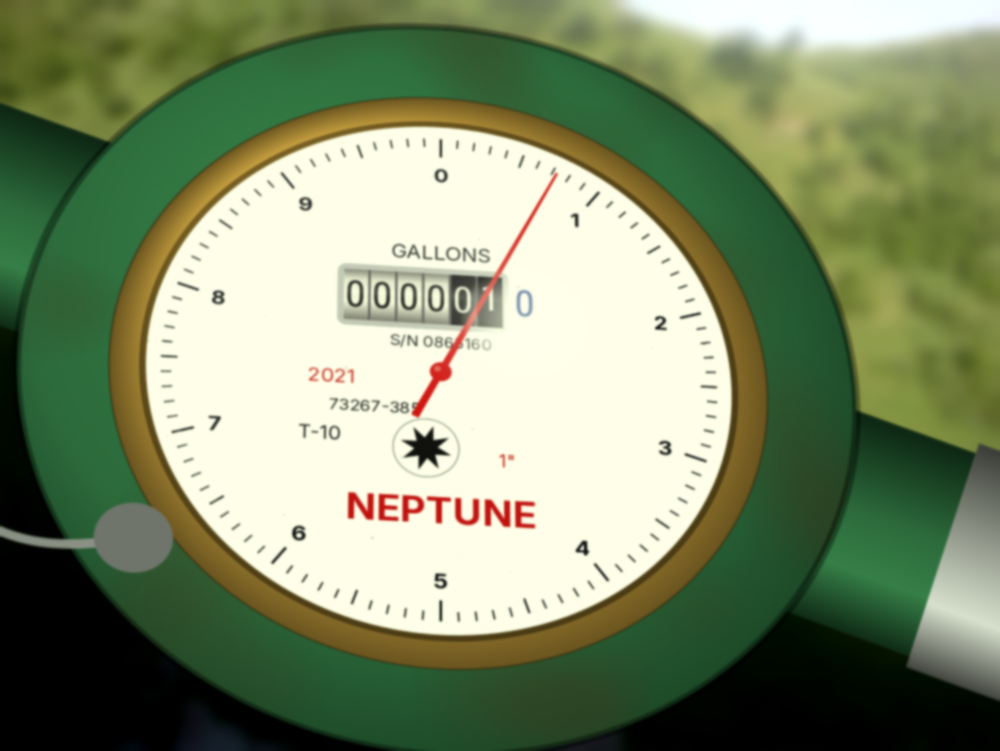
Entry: 10.7 gal
